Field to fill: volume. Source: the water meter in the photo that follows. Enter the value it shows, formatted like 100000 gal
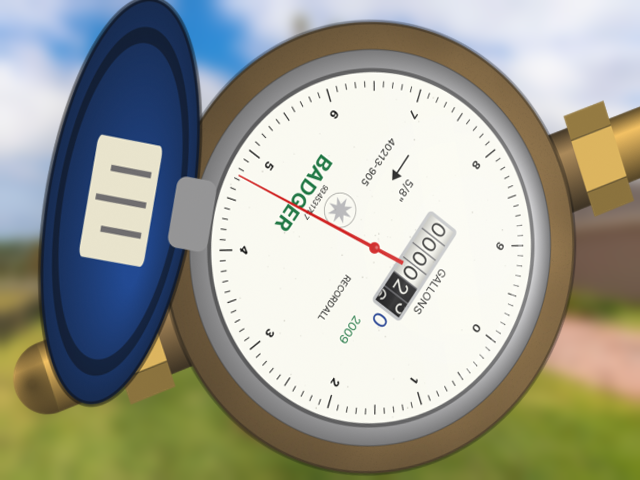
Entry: 254.7 gal
